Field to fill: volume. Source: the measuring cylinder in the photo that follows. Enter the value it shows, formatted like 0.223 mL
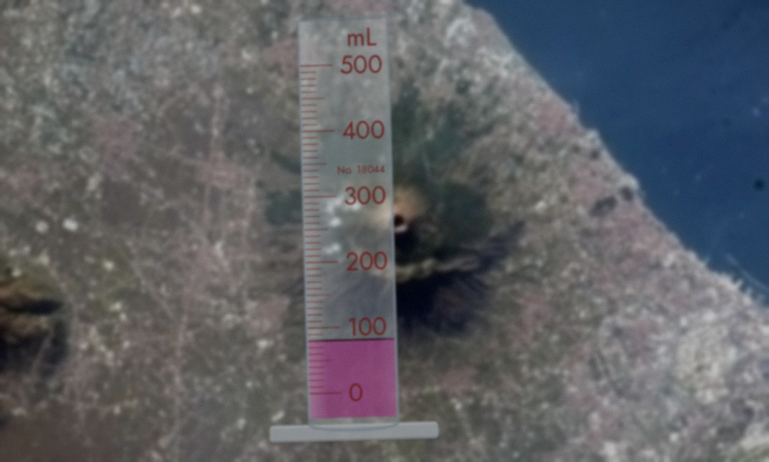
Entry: 80 mL
